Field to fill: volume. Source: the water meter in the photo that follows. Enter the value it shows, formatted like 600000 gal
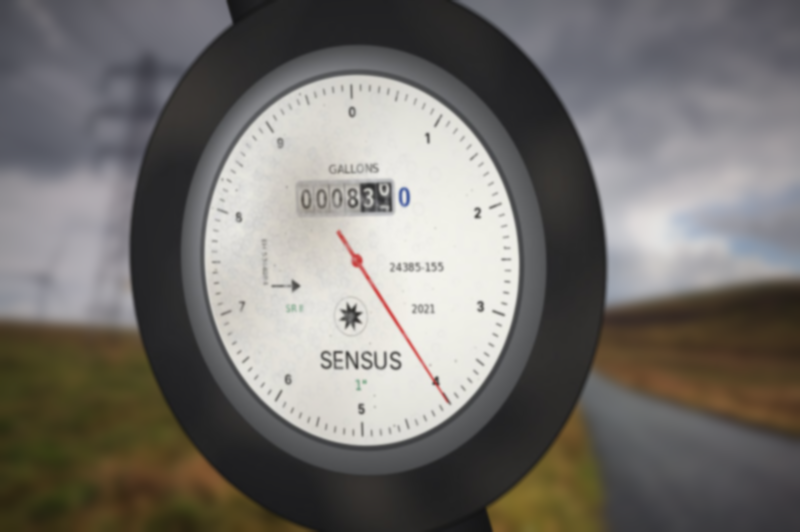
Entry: 8364.0 gal
